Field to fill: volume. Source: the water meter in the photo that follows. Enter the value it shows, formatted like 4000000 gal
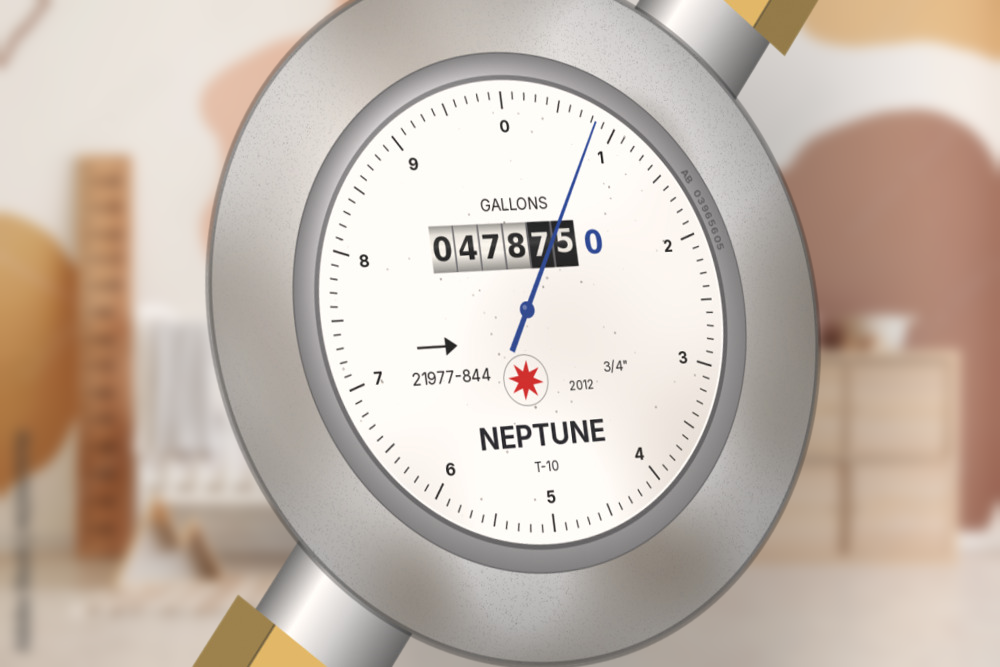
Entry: 478750.8 gal
